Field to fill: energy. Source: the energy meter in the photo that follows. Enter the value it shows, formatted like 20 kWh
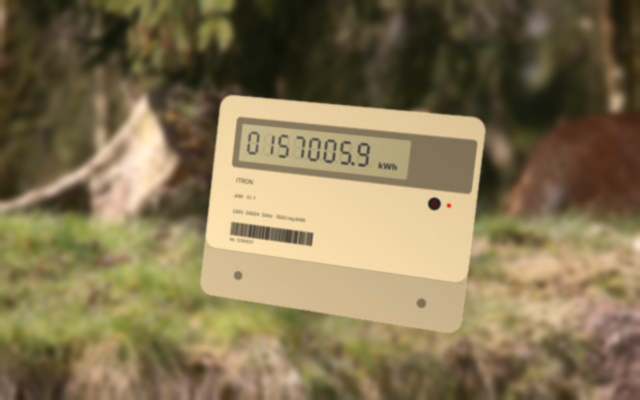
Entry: 157005.9 kWh
